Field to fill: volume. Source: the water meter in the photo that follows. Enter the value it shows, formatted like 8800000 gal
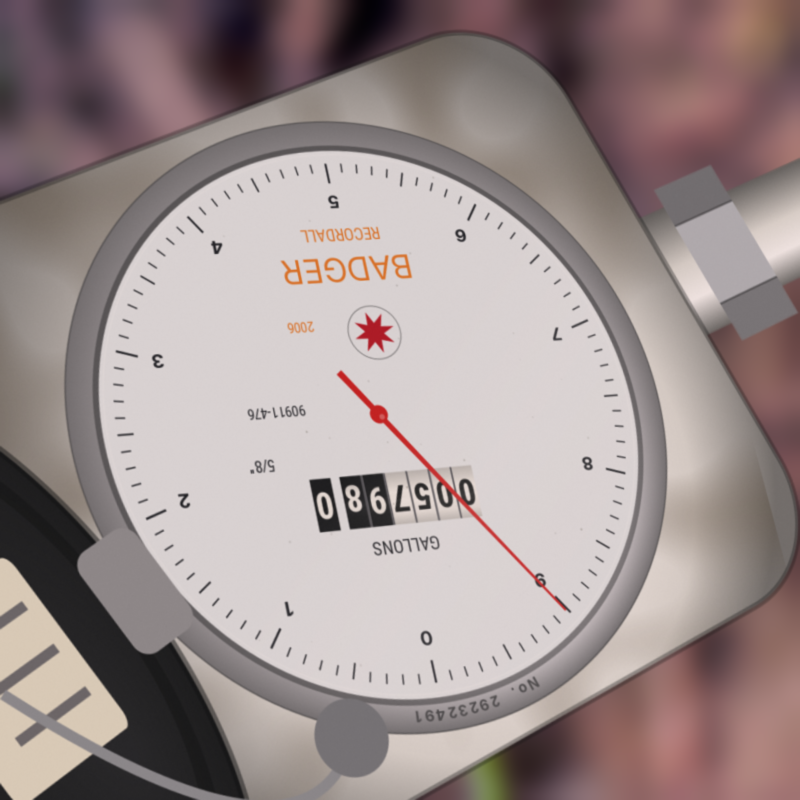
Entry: 57979.0 gal
